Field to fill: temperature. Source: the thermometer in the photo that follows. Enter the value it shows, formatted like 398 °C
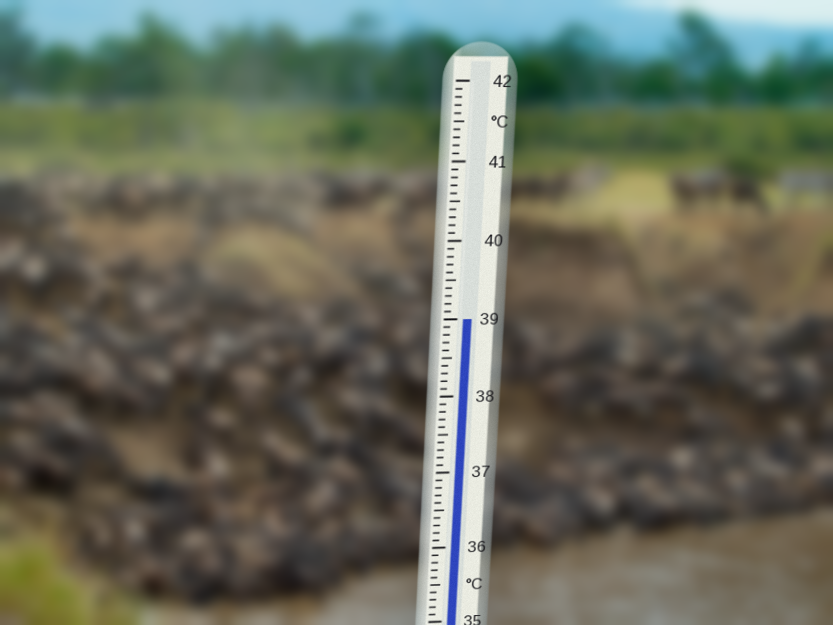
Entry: 39 °C
